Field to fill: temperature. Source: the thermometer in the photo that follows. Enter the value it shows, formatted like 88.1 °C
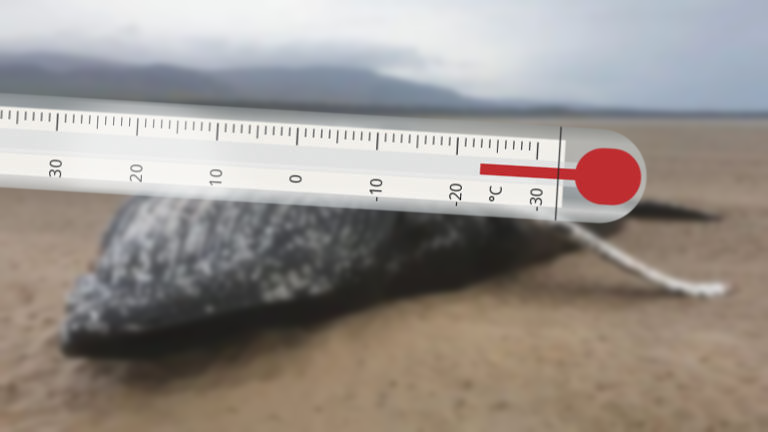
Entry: -23 °C
